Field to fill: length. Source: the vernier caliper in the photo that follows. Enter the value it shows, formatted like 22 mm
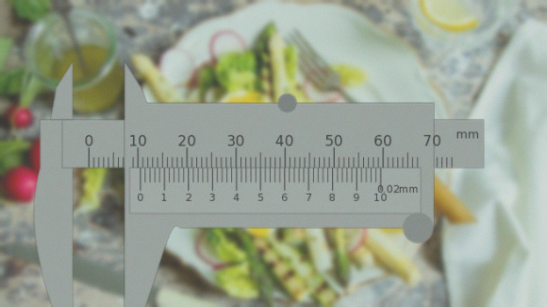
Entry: 10.5 mm
